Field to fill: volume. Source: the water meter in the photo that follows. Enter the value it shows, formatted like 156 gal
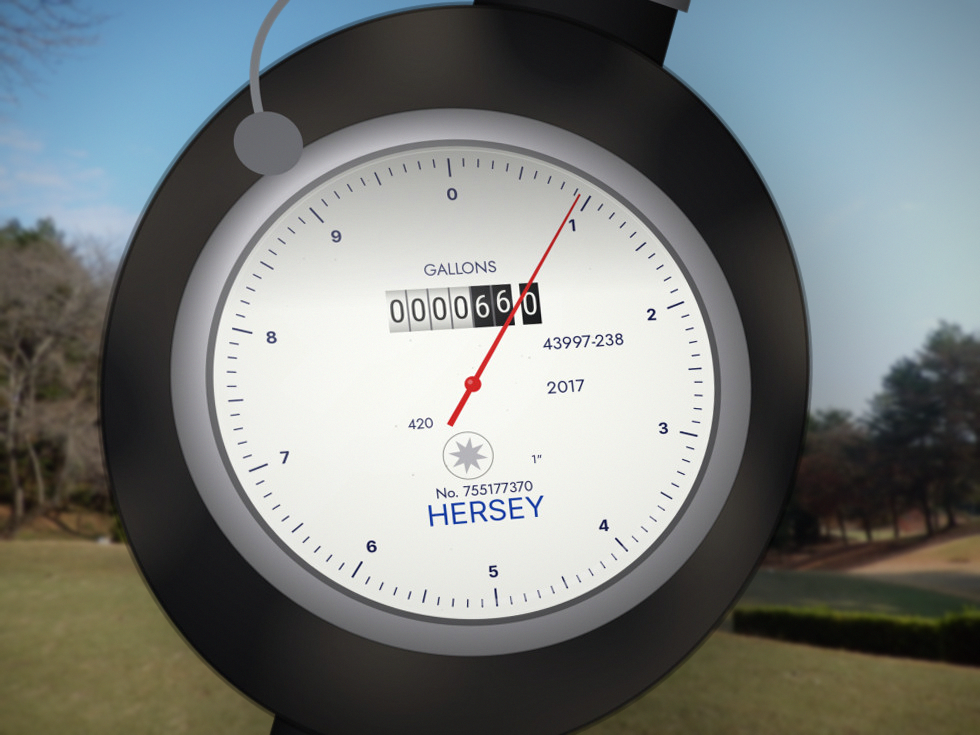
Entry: 660.9 gal
